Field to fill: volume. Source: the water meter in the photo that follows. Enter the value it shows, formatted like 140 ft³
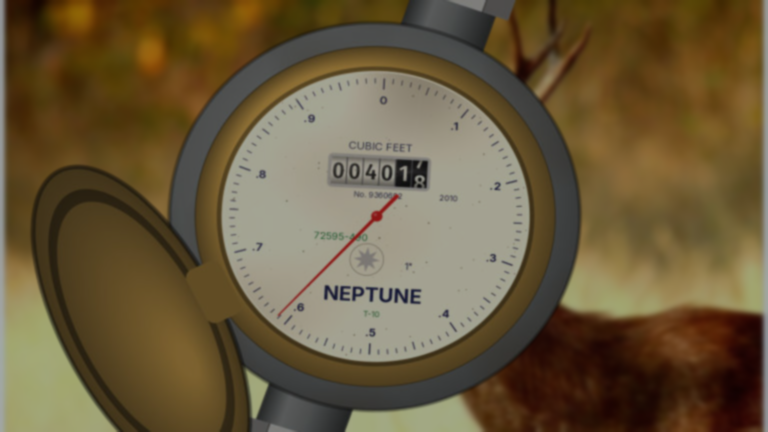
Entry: 4017.61 ft³
